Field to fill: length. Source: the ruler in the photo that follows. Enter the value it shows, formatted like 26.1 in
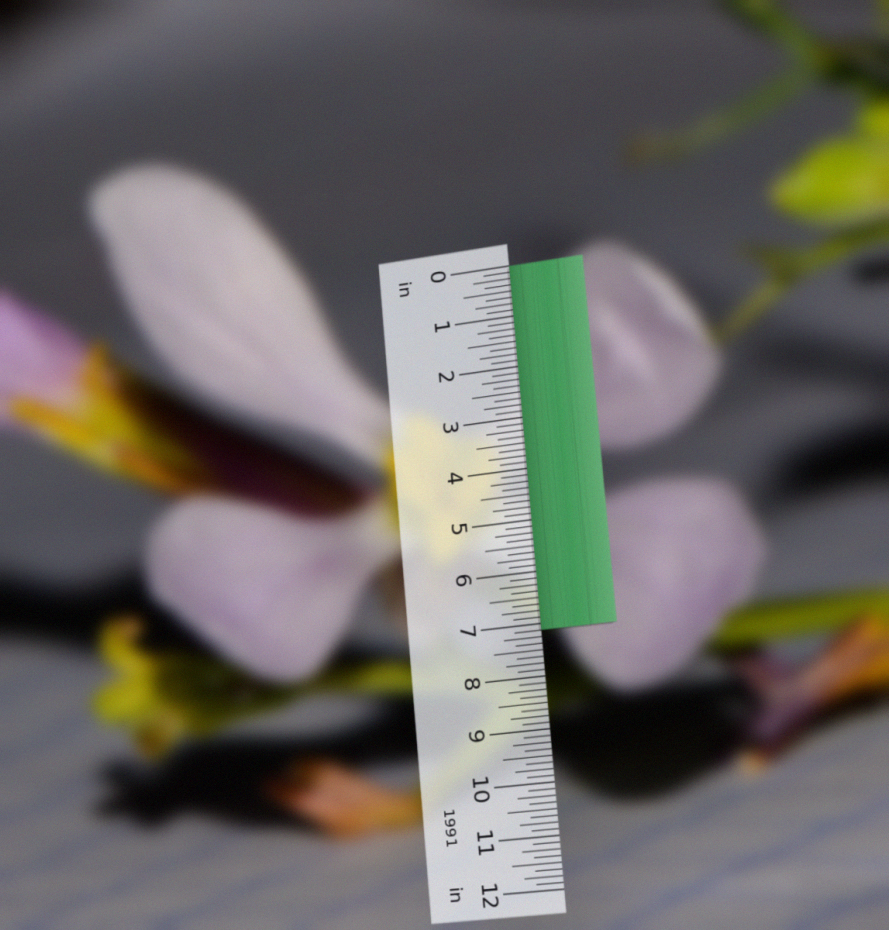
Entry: 7.125 in
